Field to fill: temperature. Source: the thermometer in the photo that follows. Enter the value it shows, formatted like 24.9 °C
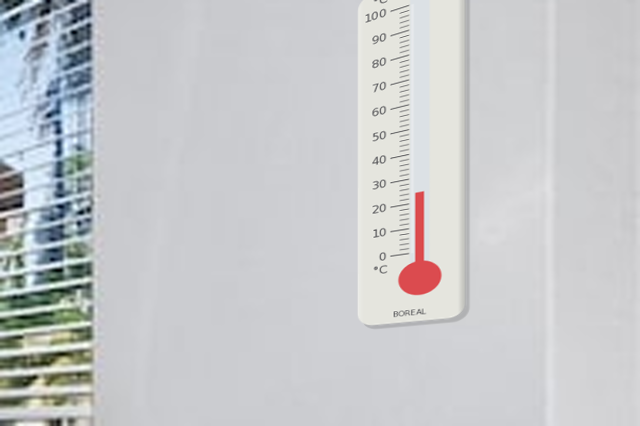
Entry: 24 °C
